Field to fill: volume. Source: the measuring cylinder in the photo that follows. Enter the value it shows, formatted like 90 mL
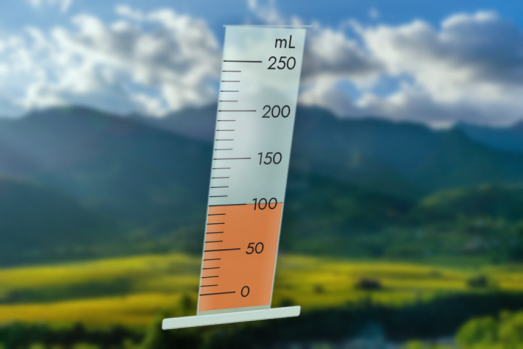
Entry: 100 mL
